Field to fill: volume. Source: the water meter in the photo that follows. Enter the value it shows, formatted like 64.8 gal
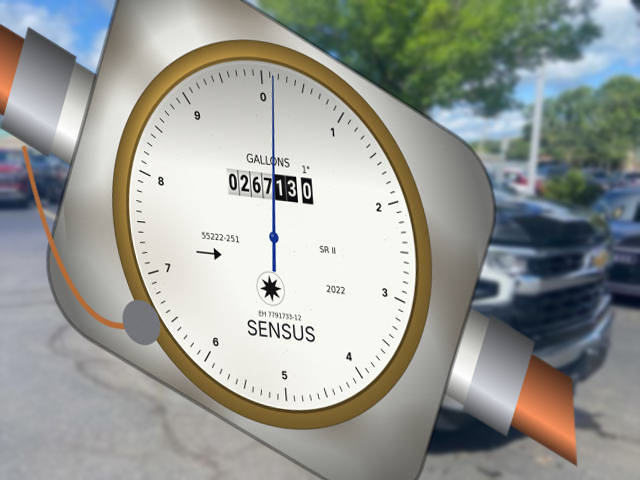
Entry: 267130.1 gal
